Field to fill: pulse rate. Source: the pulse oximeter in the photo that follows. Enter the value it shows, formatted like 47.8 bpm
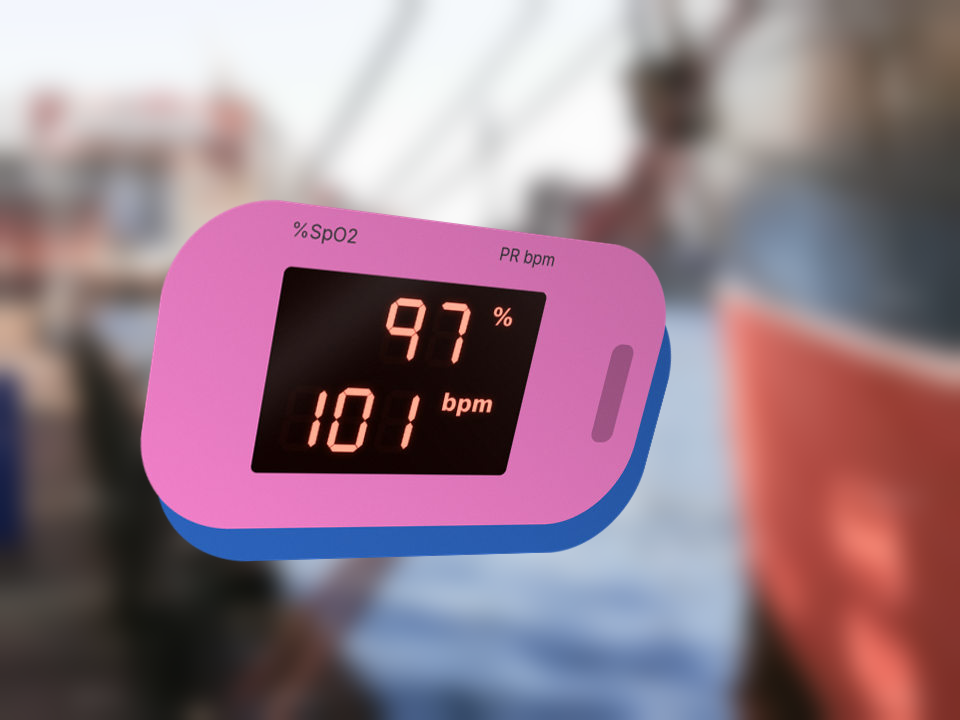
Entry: 101 bpm
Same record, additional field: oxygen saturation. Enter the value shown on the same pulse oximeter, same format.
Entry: 97 %
